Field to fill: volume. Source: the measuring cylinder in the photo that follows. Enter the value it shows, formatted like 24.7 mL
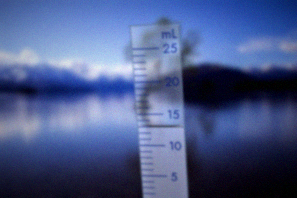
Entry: 13 mL
